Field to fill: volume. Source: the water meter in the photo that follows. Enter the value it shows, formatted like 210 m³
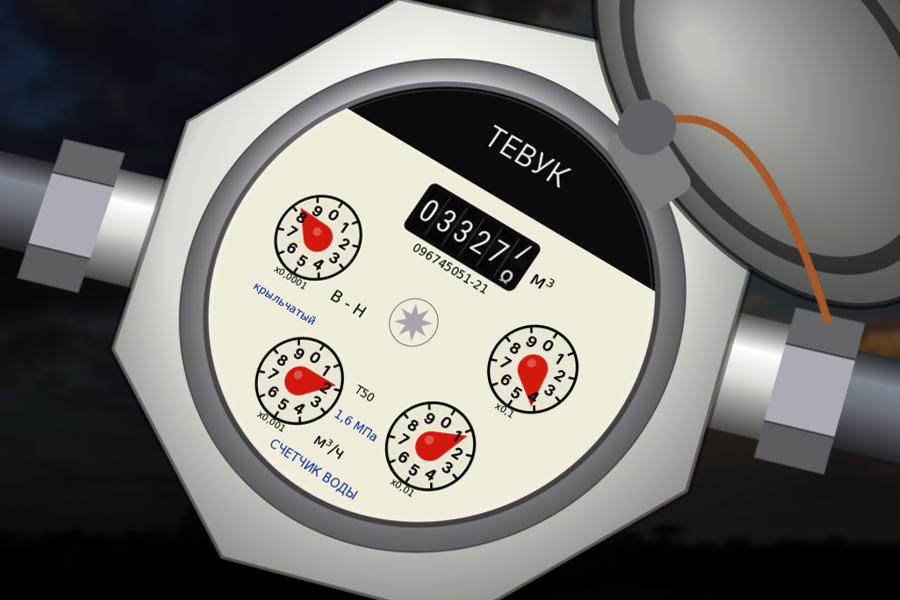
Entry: 33277.4118 m³
